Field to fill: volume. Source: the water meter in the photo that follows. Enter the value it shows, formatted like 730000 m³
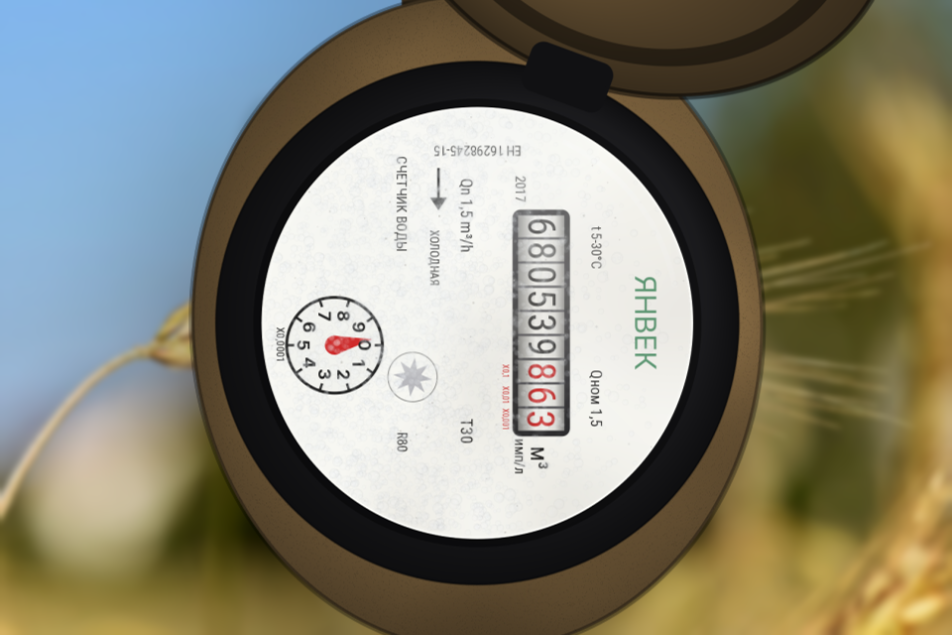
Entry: 680539.8629 m³
